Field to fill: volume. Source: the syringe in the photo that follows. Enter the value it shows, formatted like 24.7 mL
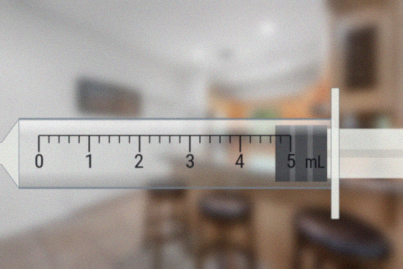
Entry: 4.7 mL
